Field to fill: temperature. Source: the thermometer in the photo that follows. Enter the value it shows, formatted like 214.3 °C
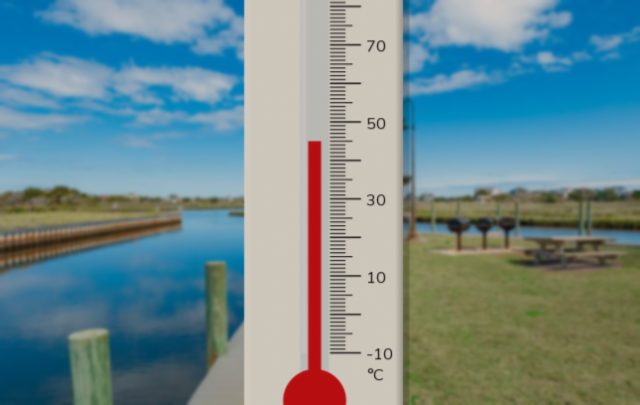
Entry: 45 °C
